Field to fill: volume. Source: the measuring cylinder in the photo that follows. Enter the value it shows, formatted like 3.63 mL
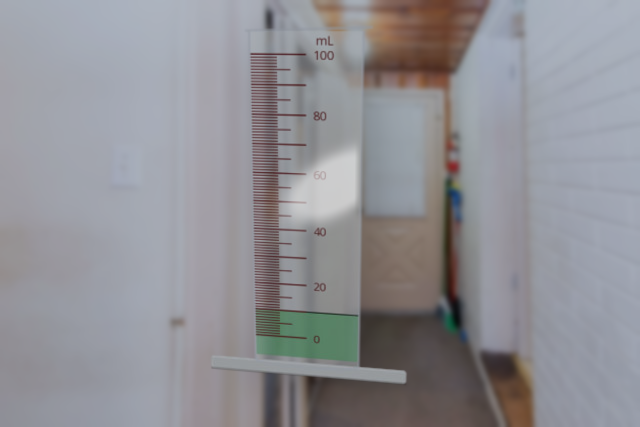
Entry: 10 mL
